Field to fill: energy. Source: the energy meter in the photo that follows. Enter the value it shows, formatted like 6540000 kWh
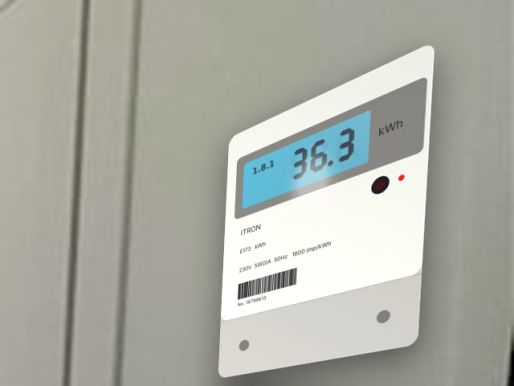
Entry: 36.3 kWh
